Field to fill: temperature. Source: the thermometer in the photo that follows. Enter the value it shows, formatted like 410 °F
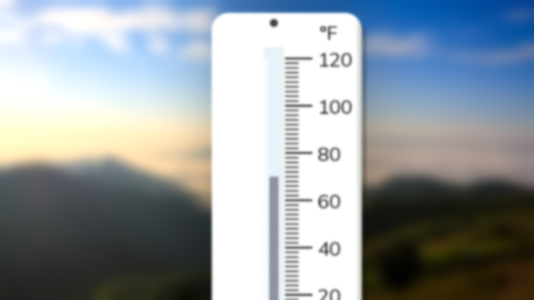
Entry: 70 °F
